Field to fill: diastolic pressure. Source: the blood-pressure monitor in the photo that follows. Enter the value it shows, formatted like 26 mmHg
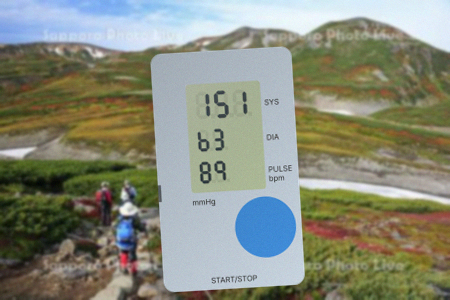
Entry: 63 mmHg
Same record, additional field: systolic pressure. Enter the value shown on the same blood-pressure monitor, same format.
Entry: 151 mmHg
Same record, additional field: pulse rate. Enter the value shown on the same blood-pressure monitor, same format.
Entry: 89 bpm
